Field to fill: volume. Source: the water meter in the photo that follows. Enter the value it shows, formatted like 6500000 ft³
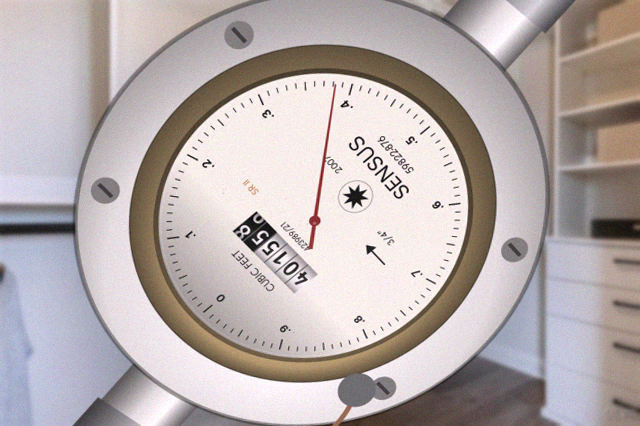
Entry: 401558.38 ft³
